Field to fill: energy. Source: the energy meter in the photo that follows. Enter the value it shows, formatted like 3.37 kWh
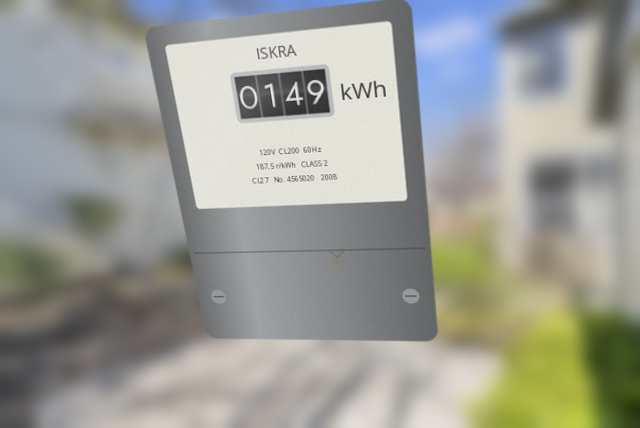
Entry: 149 kWh
